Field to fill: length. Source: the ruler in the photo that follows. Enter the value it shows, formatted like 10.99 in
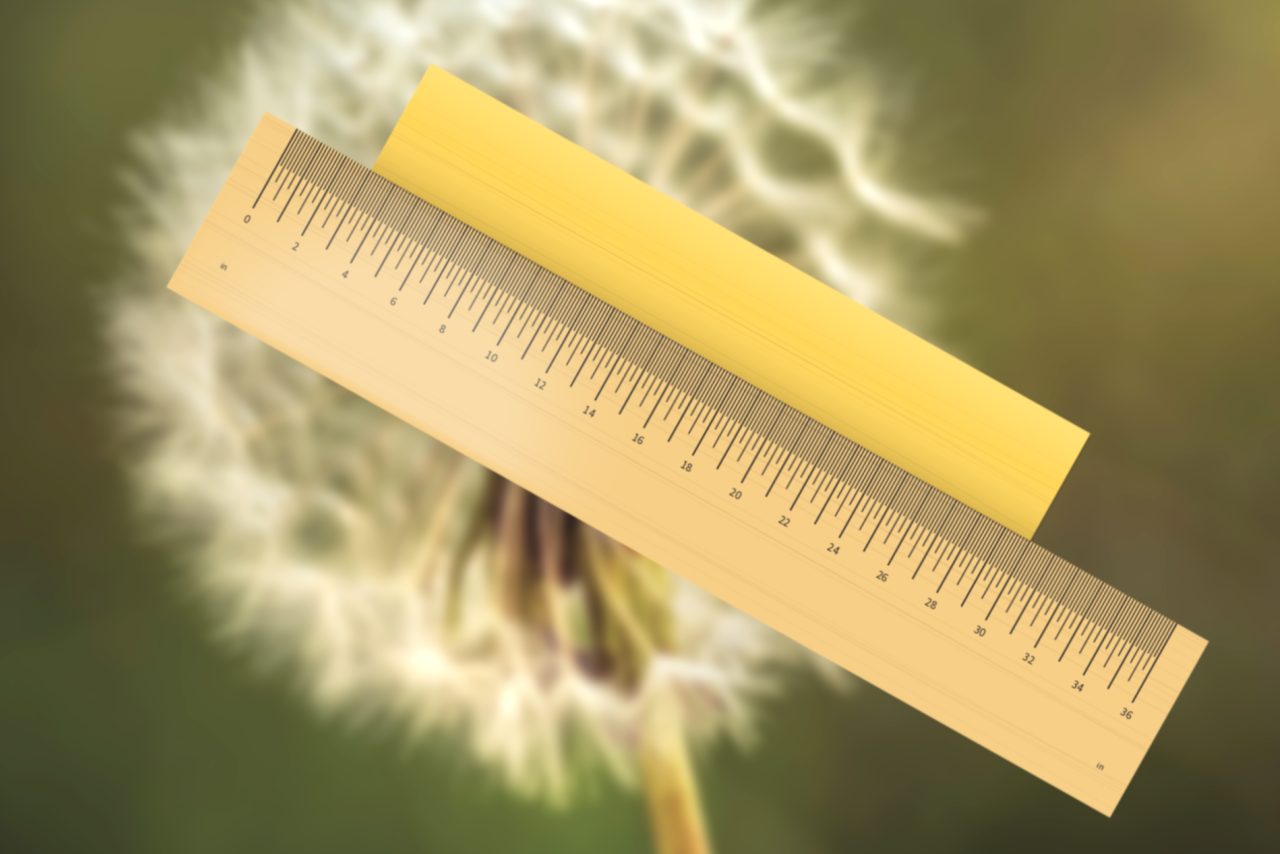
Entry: 27 in
